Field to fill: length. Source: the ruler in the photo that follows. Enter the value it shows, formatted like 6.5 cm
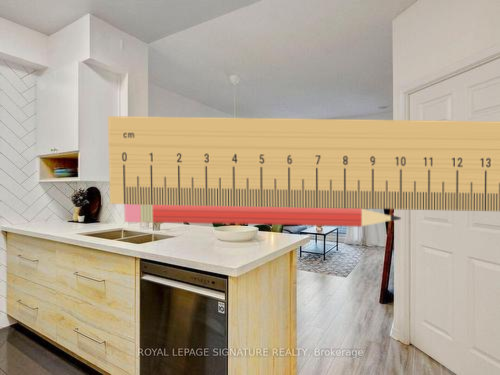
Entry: 10 cm
